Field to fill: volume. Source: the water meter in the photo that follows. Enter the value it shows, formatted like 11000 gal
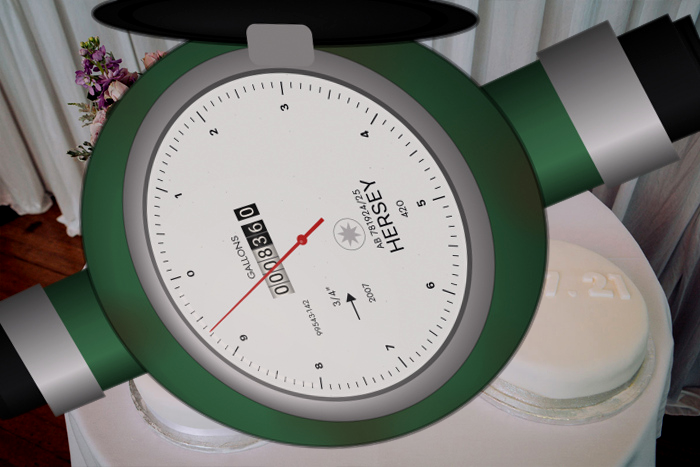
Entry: 8359.3 gal
